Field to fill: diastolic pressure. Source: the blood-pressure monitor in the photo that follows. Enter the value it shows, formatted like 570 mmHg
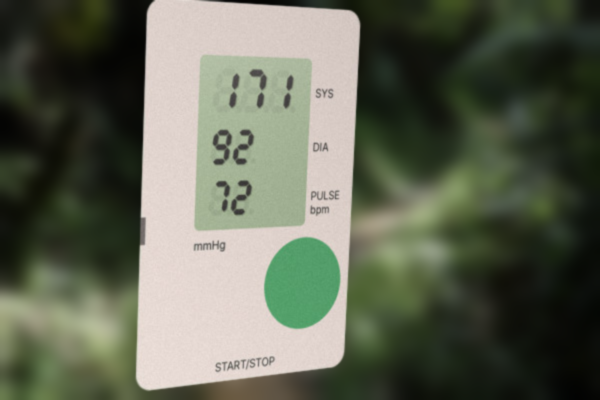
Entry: 92 mmHg
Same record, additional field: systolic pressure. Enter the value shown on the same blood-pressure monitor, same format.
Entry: 171 mmHg
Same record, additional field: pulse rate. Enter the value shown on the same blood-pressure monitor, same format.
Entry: 72 bpm
